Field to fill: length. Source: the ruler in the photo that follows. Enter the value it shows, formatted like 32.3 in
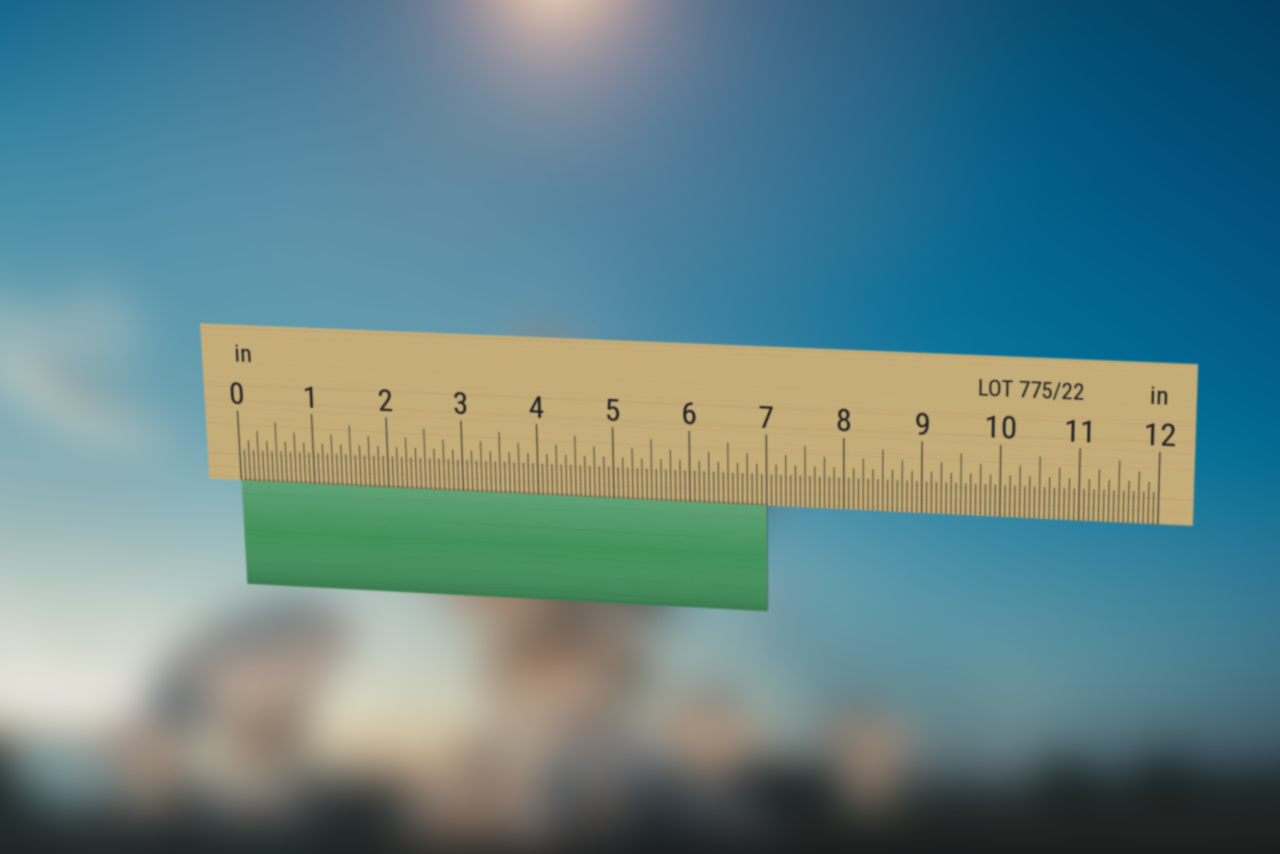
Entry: 7 in
